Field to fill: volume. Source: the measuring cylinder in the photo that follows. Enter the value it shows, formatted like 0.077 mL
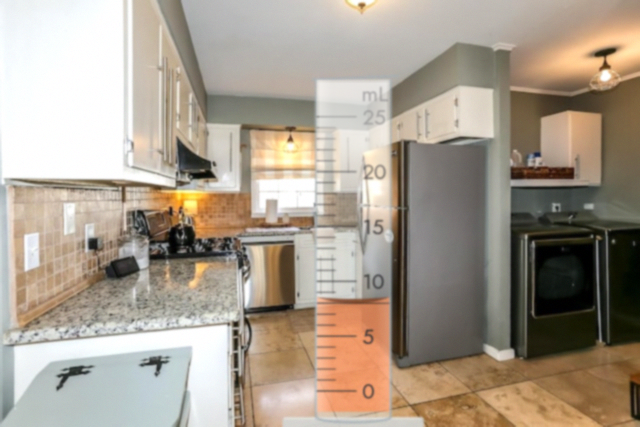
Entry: 8 mL
